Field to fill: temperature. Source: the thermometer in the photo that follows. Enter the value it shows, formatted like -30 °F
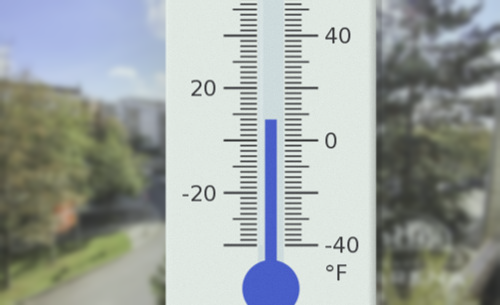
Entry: 8 °F
